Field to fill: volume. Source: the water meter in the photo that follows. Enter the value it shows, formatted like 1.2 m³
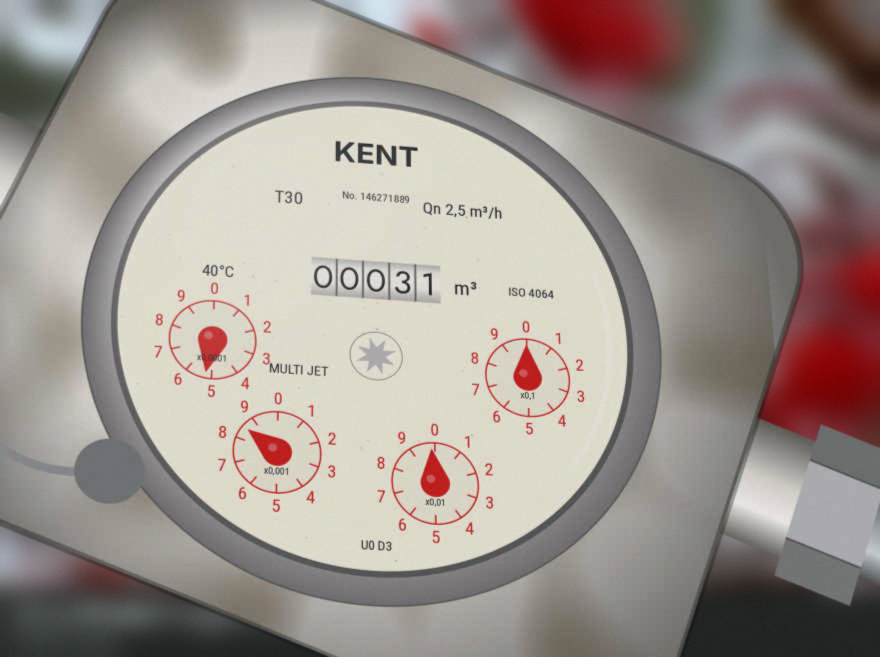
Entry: 30.9985 m³
